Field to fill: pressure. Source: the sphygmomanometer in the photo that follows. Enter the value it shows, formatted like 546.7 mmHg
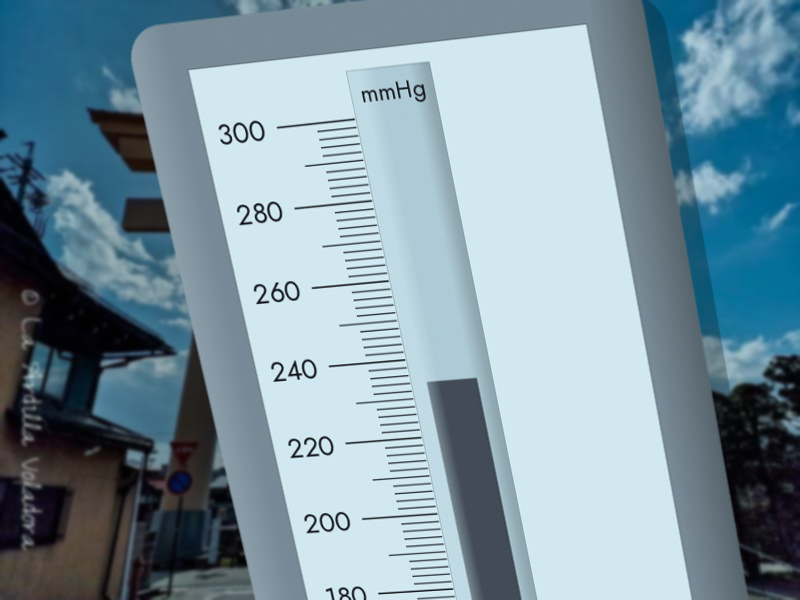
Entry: 234 mmHg
